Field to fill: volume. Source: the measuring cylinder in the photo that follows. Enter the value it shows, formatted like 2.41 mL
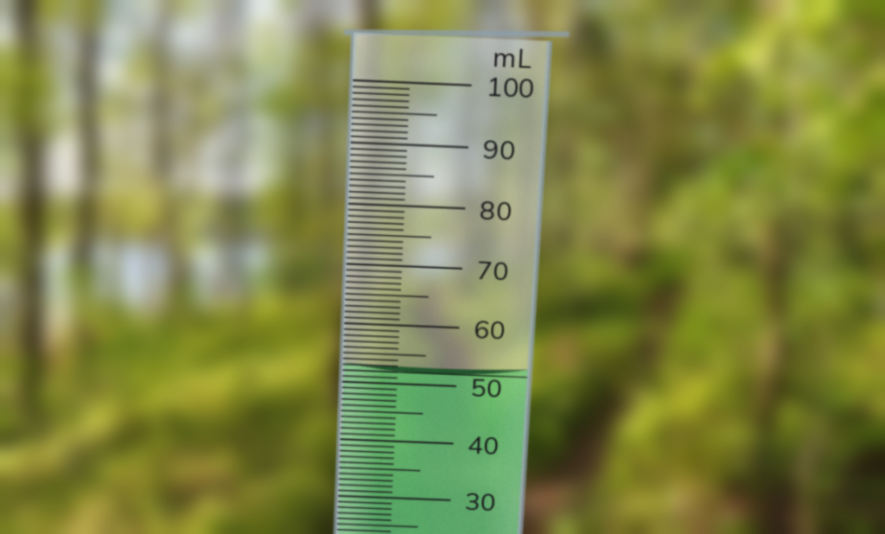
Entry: 52 mL
